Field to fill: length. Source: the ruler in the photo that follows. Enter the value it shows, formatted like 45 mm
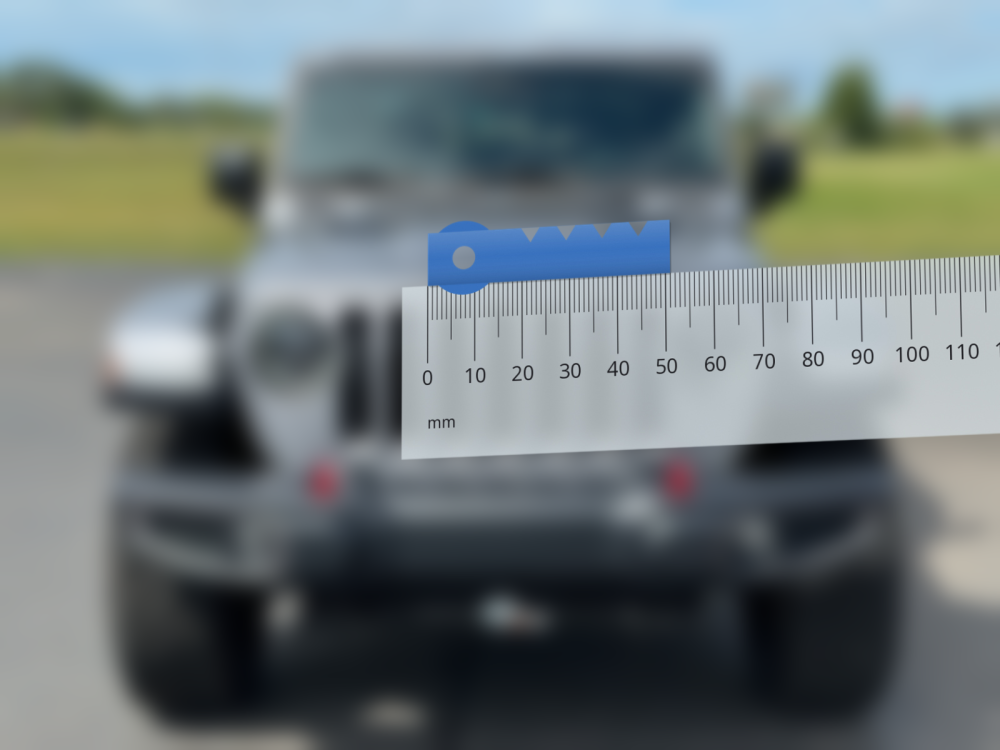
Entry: 51 mm
